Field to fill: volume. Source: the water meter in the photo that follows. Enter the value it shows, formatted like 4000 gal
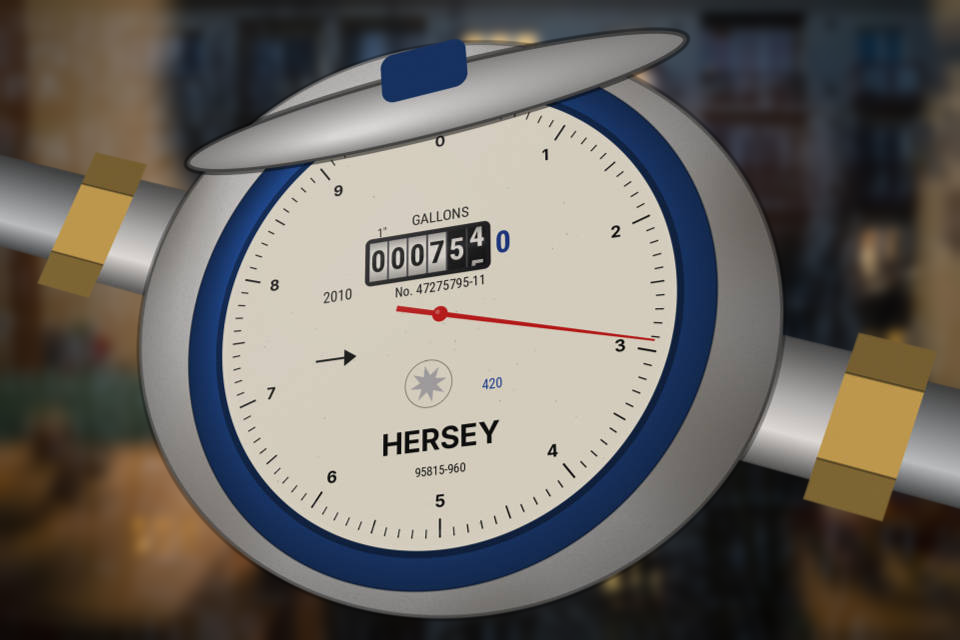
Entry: 7542.9 gal
